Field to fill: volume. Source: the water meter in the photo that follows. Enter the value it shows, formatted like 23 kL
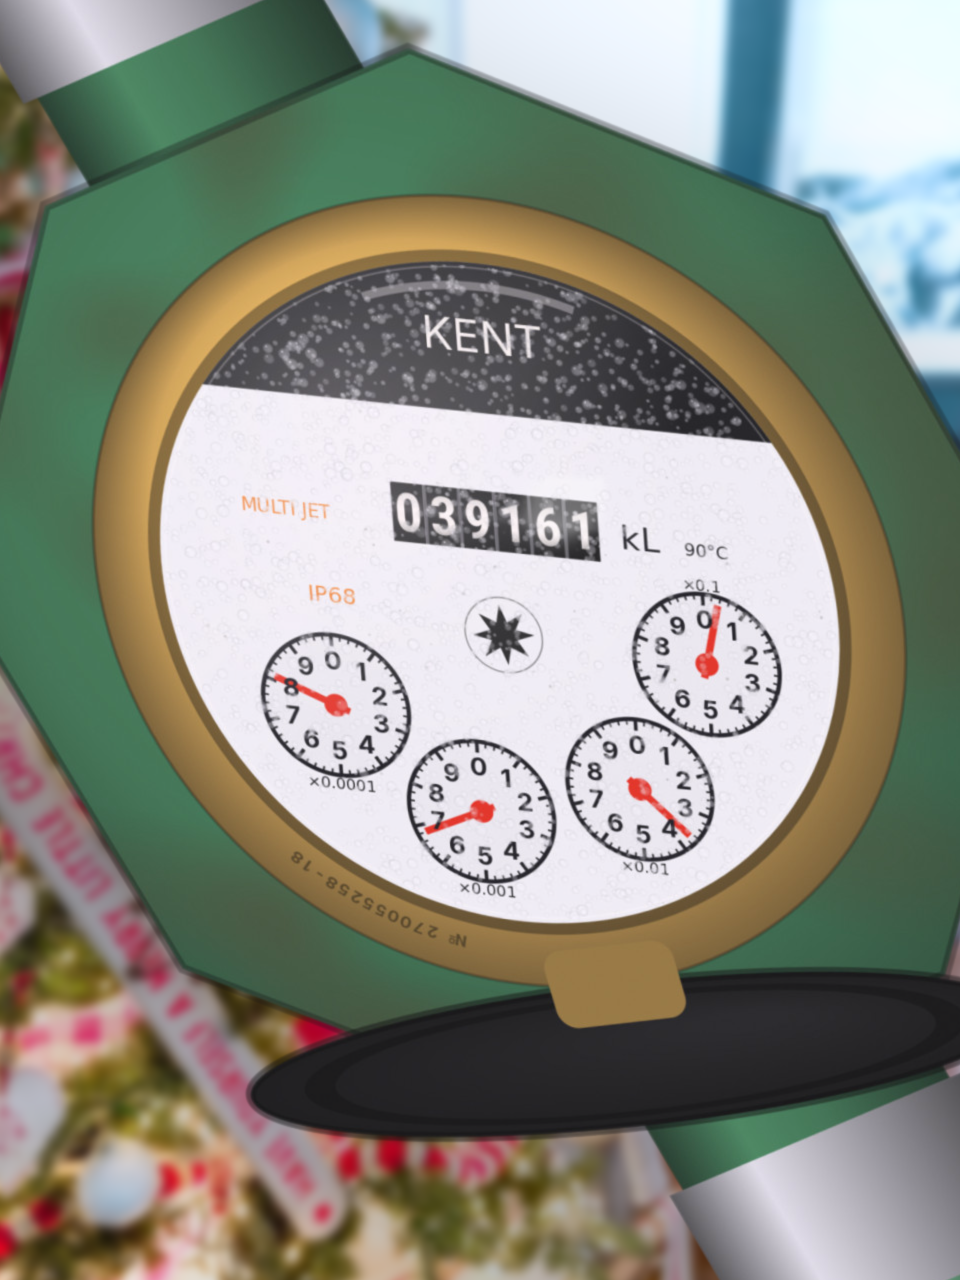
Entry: 39161.0368 kL
